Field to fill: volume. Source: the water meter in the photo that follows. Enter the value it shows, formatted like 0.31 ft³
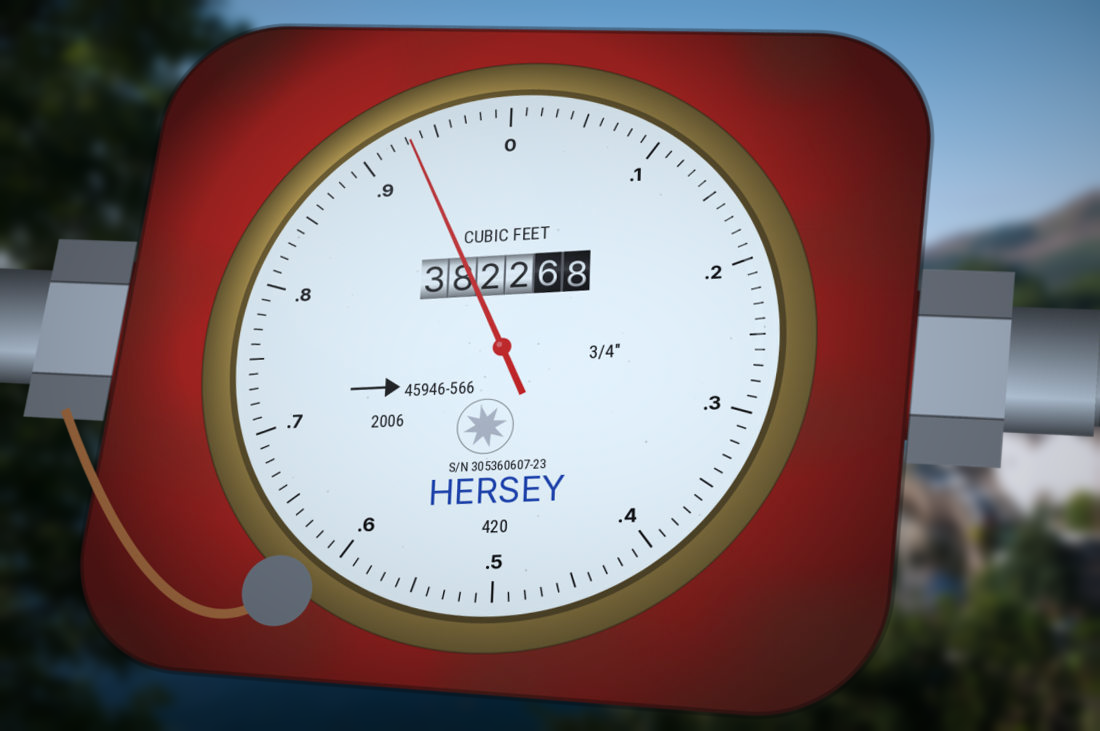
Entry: 382267.93 ft³
